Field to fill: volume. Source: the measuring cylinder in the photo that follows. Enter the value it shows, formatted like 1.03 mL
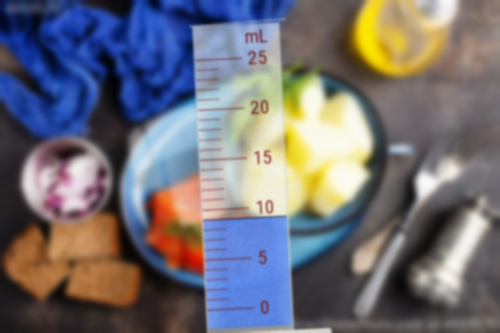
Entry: 9 mL
